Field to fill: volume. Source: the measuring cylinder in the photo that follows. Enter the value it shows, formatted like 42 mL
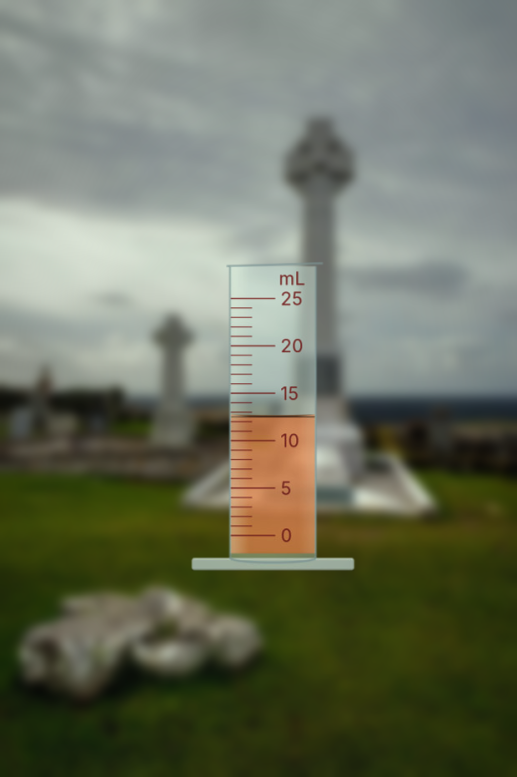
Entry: 12.5 mL
